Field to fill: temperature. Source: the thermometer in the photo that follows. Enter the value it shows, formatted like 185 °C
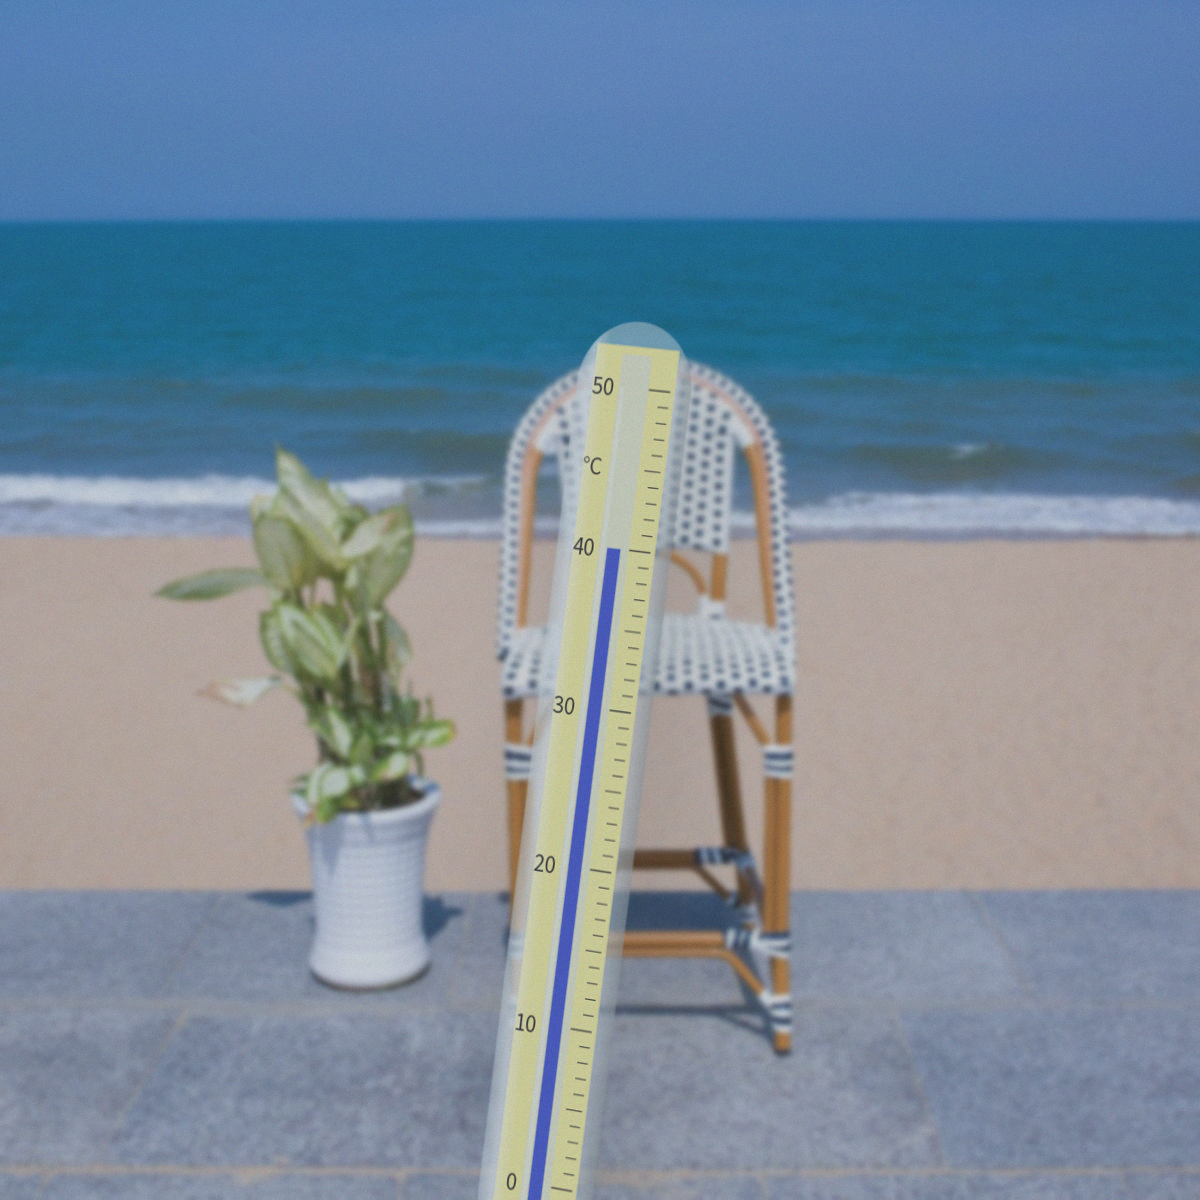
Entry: 40 °C
